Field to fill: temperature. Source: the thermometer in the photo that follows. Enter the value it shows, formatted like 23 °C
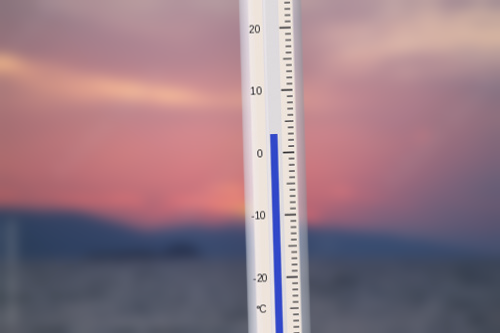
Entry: 3 °C
